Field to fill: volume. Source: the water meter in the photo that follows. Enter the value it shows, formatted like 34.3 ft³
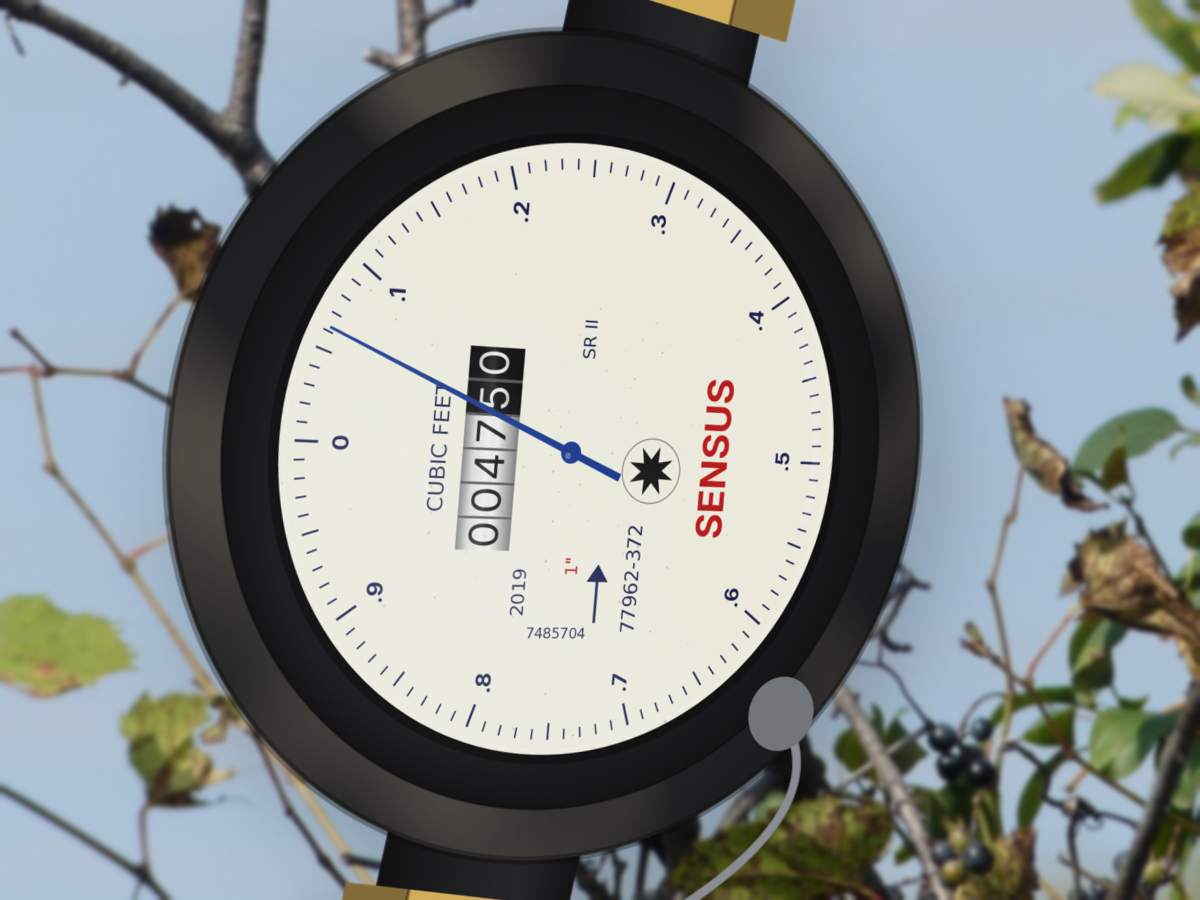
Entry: 4750.06 ft³
